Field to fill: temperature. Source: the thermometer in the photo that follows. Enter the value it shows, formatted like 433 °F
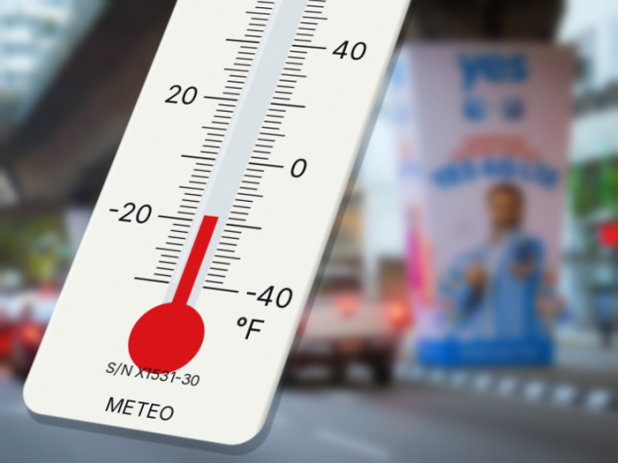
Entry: -18 °F
